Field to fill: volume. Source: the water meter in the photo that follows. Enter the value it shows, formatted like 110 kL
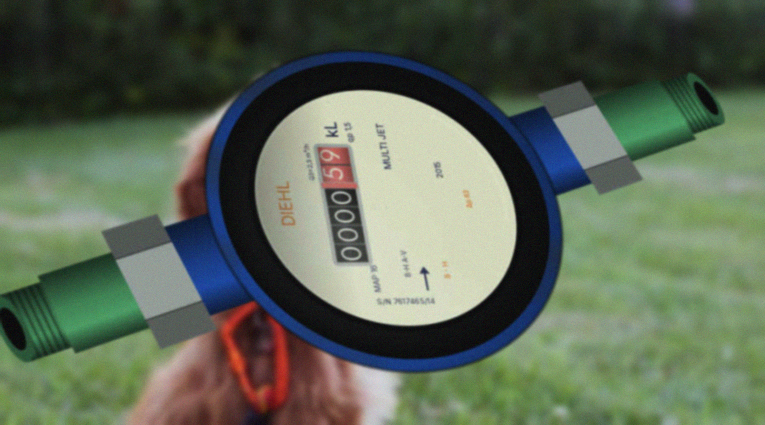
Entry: 0.59 kL
